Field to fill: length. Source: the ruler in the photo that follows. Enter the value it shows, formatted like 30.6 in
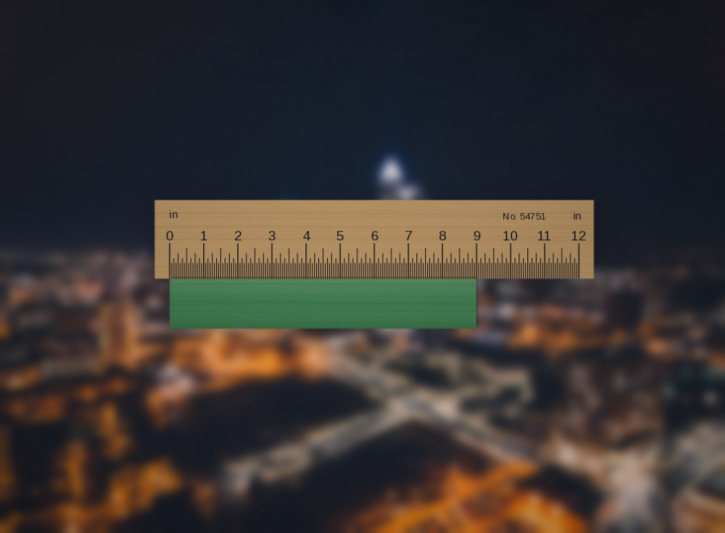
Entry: 9 in
